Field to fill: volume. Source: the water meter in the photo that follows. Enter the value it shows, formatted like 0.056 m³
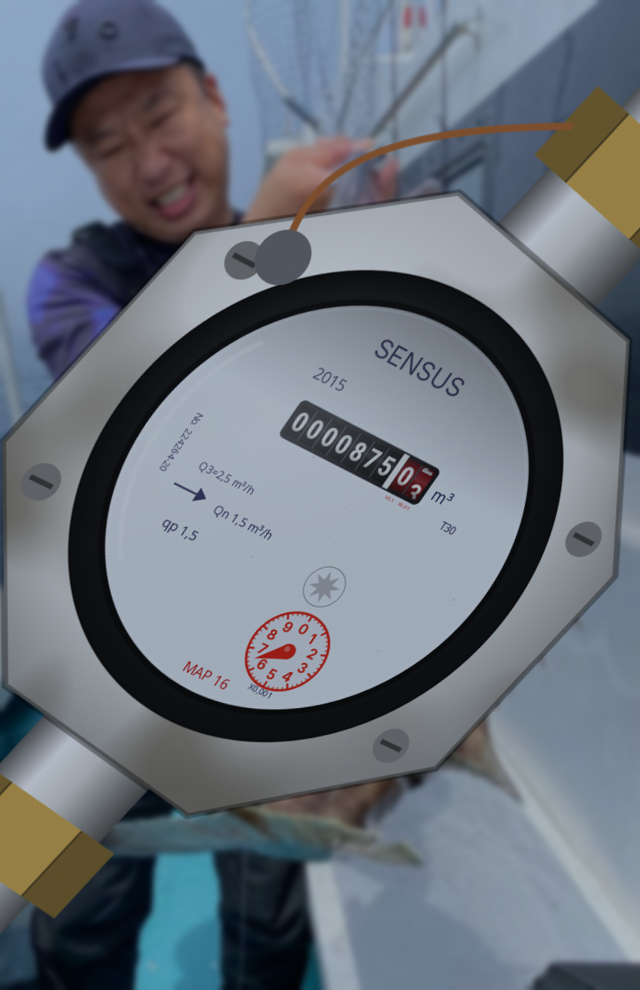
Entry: 875.026 m³
